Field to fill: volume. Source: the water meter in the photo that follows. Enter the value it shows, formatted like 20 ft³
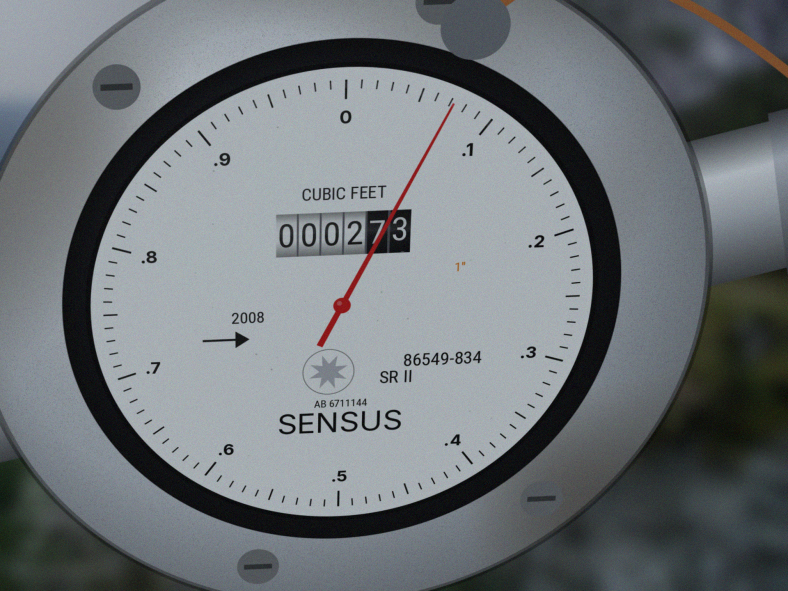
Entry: 273.07 ft³
